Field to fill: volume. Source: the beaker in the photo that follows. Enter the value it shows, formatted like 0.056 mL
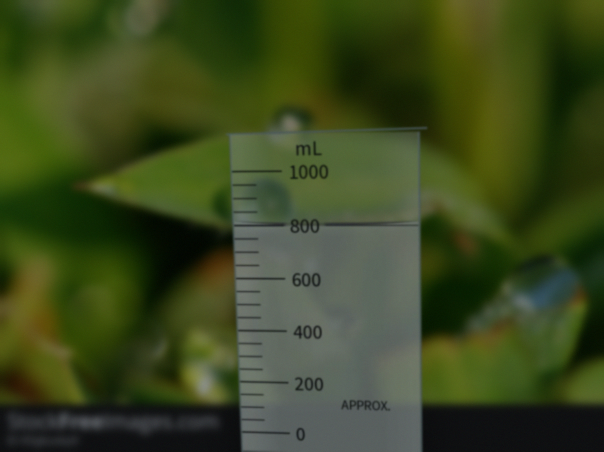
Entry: 800 mL
